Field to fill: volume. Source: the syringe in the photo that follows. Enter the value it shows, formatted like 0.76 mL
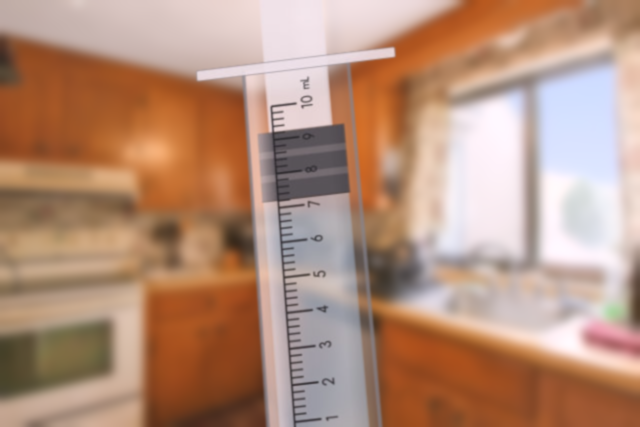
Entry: 7.2 mL
